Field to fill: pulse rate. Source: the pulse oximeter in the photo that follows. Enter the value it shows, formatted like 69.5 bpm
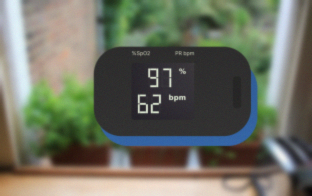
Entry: 62 bpm
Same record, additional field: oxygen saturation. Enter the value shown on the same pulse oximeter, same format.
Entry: 97 %
